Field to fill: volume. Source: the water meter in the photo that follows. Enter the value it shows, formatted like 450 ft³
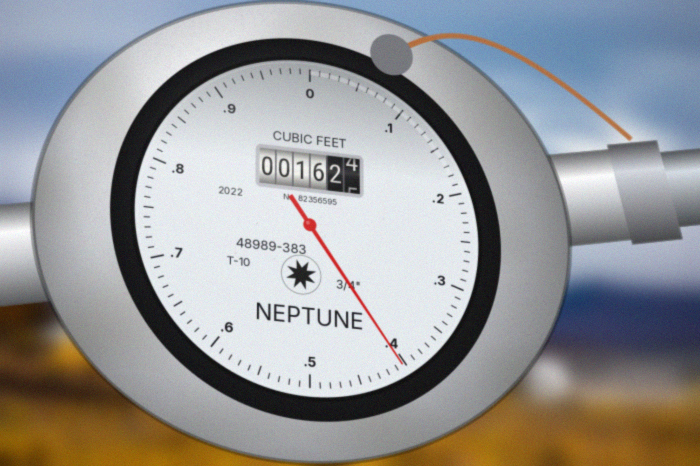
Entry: 1624.40 ft³
